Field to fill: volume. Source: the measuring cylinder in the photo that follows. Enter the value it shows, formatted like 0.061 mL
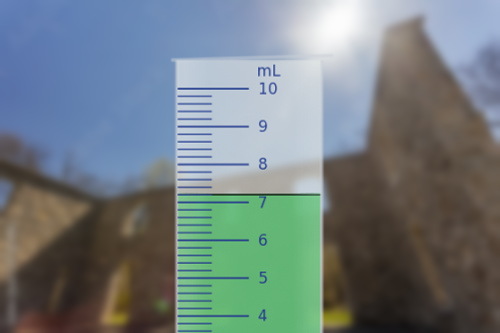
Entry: 7.2 mL
